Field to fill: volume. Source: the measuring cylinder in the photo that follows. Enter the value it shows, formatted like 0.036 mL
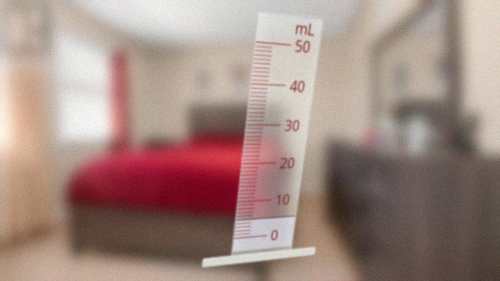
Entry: 5 mL
